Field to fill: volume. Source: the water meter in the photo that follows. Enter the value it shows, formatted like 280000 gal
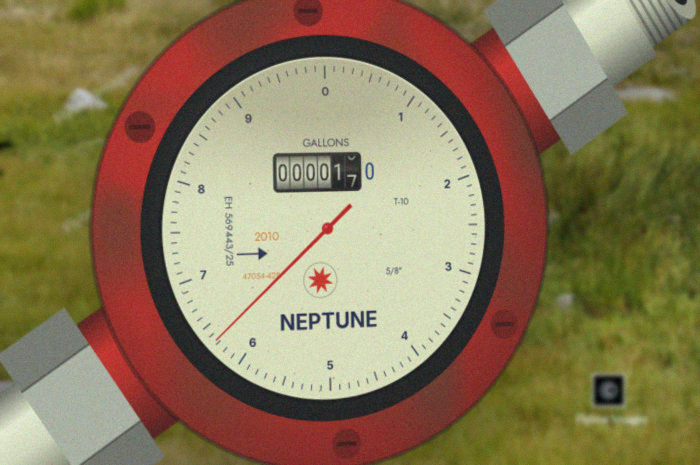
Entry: 166.3 gal
